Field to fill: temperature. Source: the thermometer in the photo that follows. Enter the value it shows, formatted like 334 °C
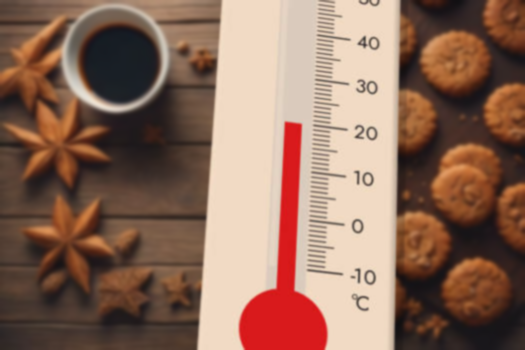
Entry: 20 °C
